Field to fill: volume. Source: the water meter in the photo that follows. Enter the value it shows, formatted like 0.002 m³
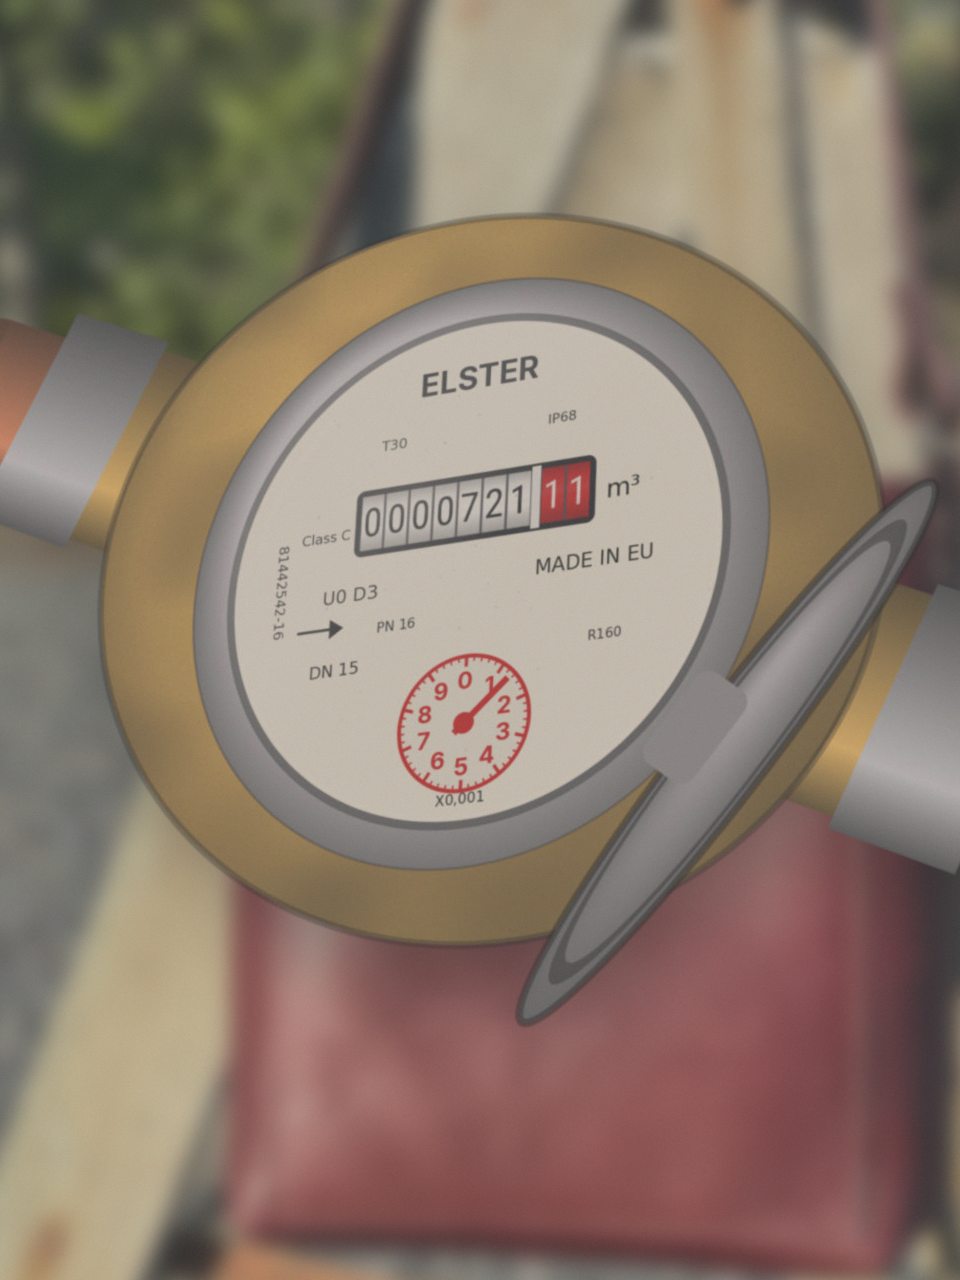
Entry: 721.111 m³
